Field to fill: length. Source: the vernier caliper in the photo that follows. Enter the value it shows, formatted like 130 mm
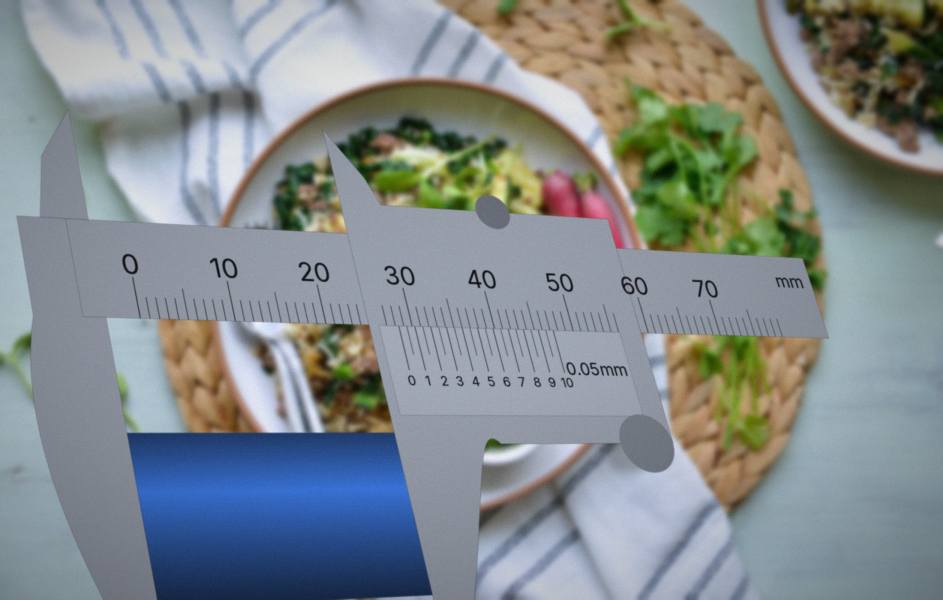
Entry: 28.4 mm
